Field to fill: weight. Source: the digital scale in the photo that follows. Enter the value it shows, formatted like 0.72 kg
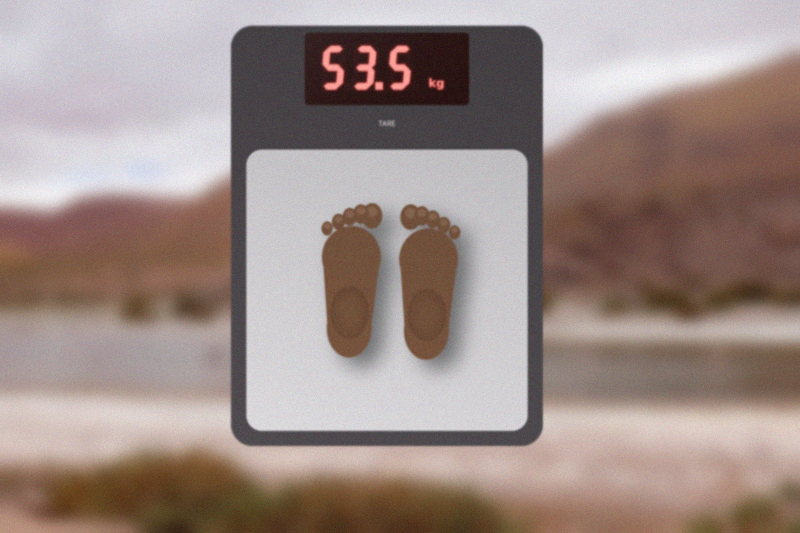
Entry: 53.5 kg
